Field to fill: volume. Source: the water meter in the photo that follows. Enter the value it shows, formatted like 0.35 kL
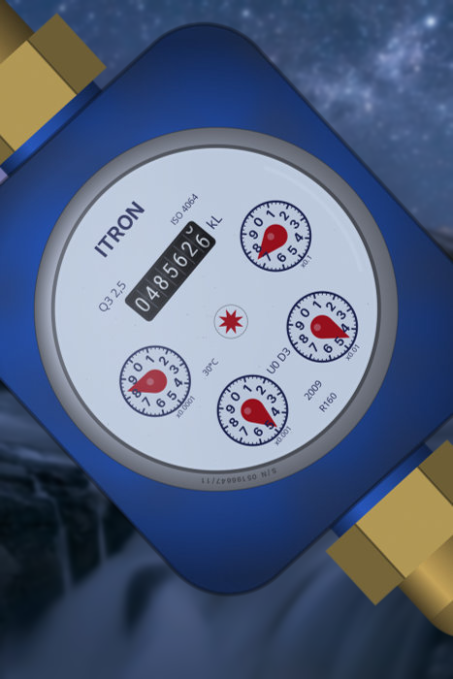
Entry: 485625.7448 kL
